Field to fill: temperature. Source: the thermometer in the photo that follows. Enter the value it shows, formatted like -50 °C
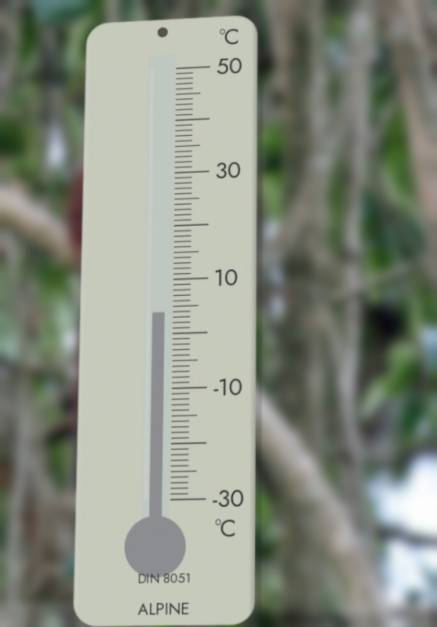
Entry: 4 °C
